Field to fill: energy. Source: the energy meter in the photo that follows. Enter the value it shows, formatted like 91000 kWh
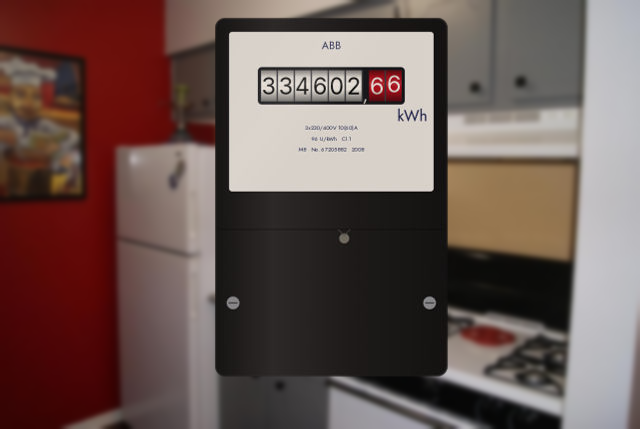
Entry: 334602.66 kWh
